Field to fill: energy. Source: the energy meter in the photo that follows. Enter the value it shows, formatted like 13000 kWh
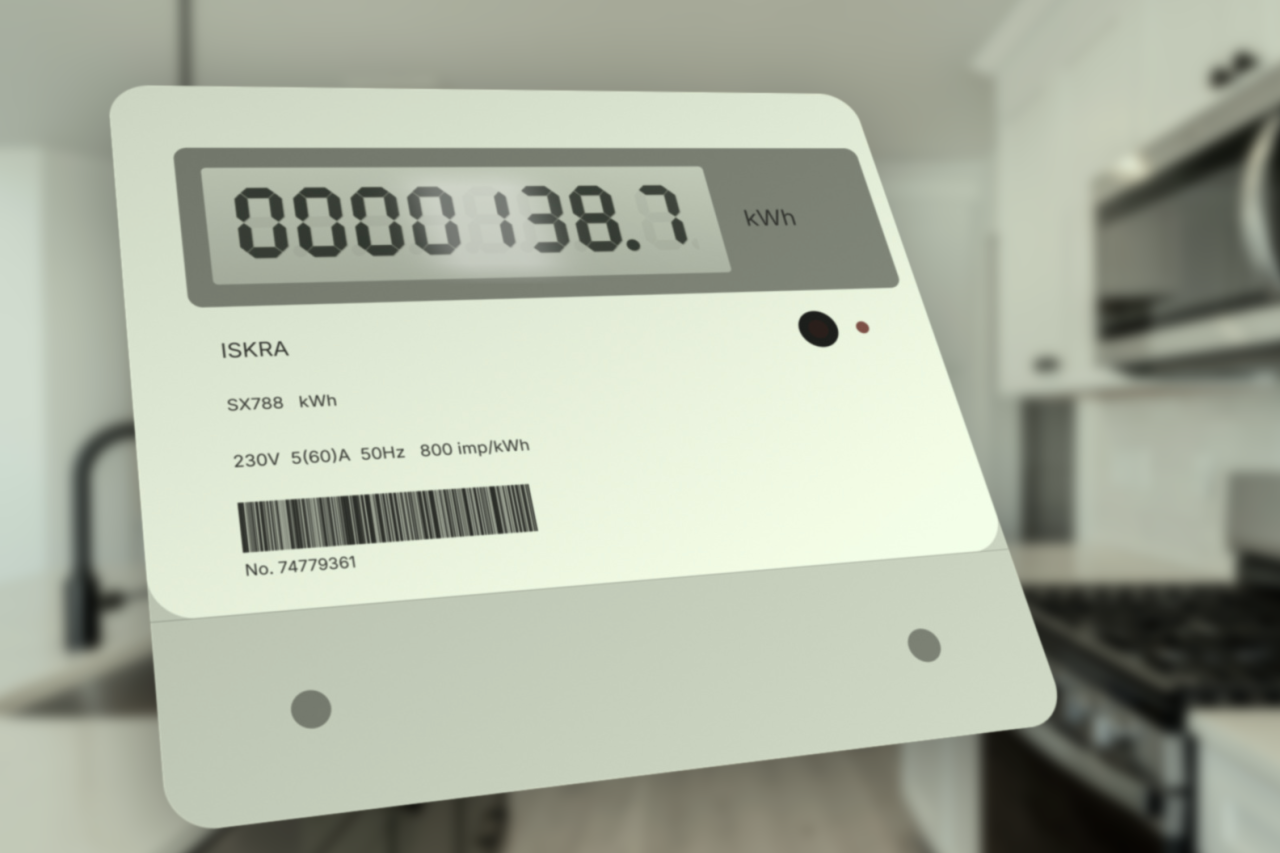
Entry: 138.7 kWh
